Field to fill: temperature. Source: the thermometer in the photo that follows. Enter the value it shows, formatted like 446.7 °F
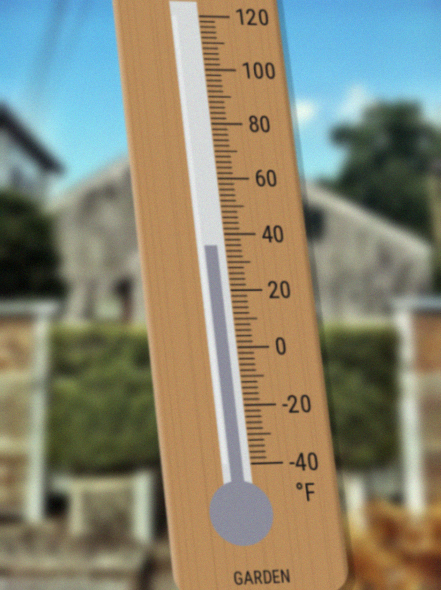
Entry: 36 °F
